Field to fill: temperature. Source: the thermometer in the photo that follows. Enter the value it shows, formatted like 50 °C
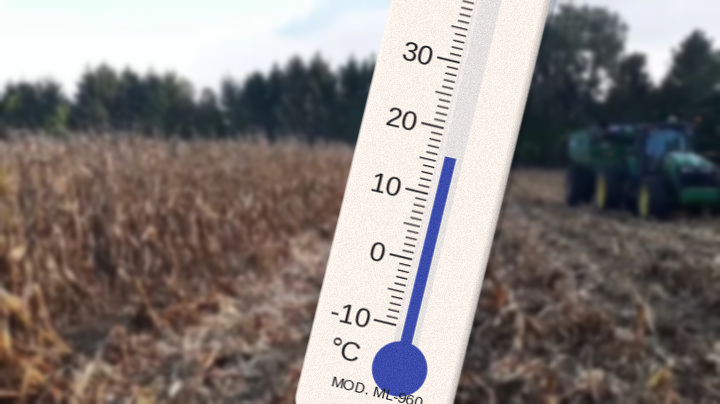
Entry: 16 °C
